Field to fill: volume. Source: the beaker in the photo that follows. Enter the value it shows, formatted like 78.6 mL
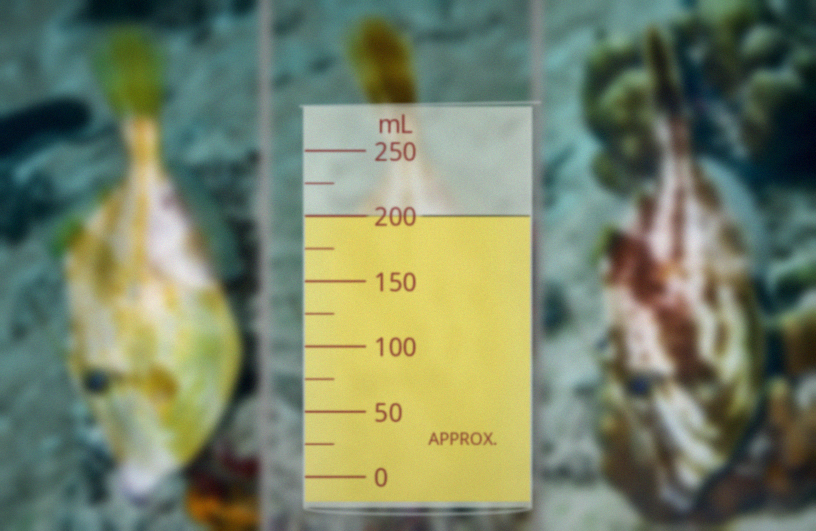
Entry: 200 mL
